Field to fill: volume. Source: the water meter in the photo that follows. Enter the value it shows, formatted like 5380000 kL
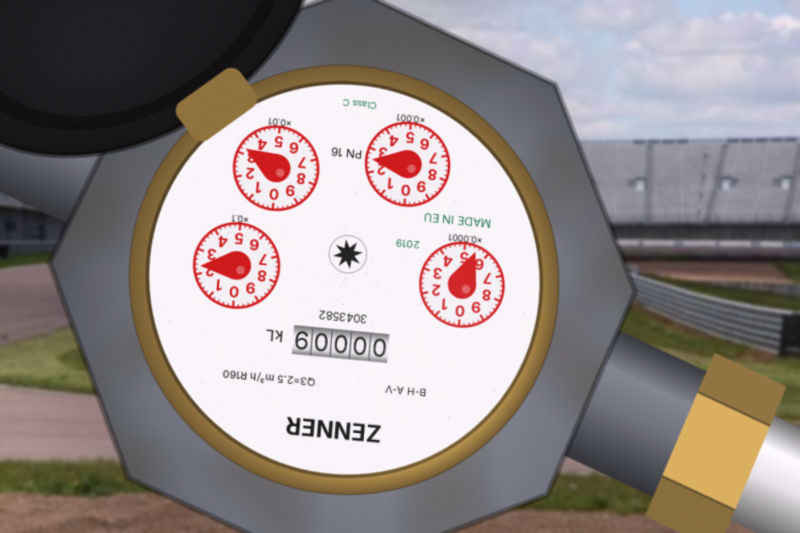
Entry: 9.2325 kL
